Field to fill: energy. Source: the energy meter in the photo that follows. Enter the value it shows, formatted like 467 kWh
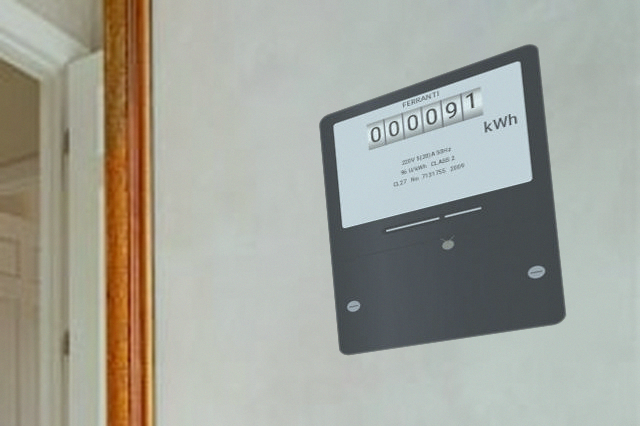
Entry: 91 kWh
